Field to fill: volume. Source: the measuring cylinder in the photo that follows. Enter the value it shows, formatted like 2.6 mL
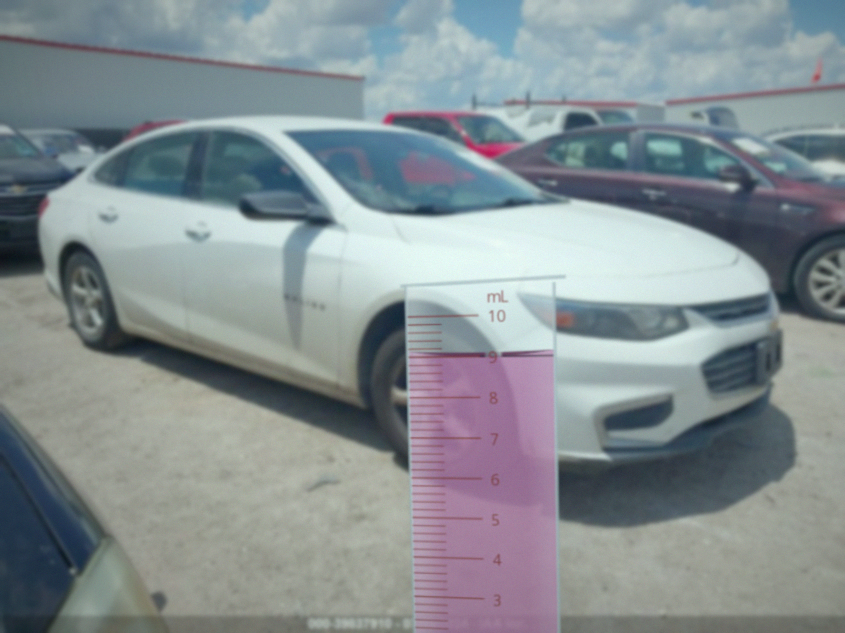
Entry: 9 mL
